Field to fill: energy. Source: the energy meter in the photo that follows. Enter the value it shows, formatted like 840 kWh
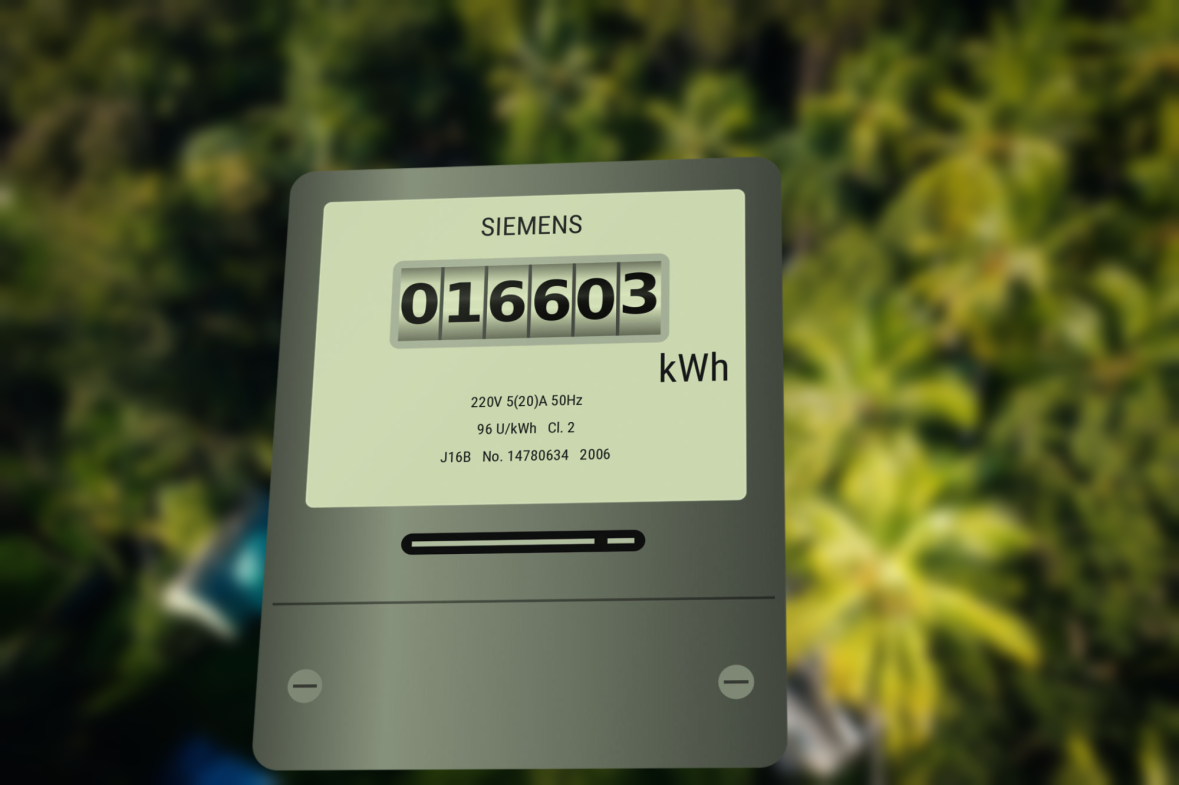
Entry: 16603 kWh
